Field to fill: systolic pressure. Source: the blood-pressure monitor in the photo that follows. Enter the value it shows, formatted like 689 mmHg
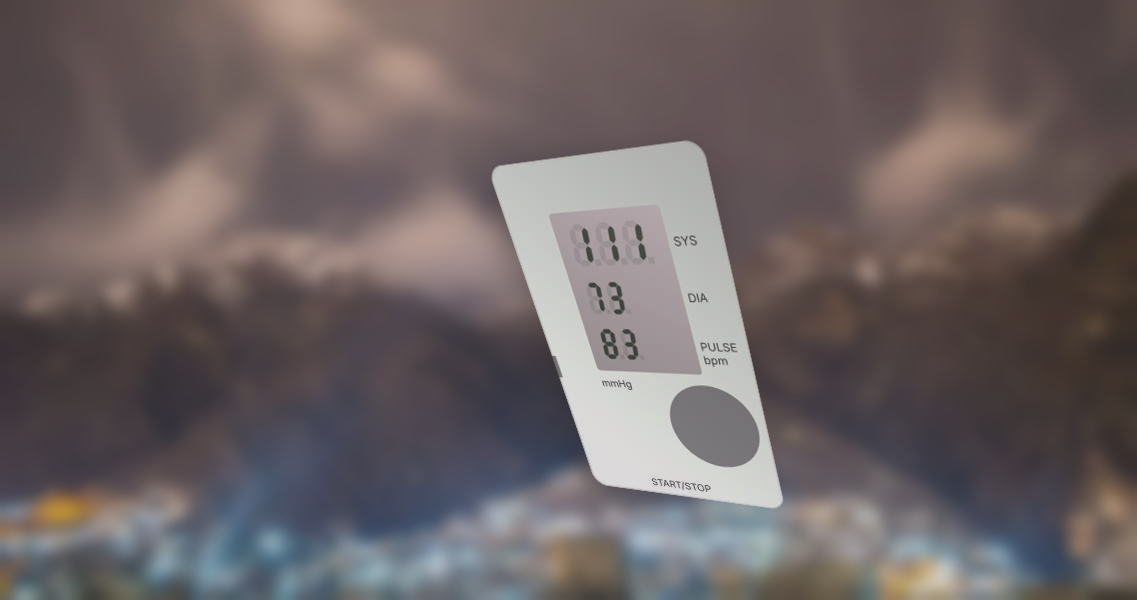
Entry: 111 mmHg
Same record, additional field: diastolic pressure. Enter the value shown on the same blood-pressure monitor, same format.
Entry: 73 mmHg
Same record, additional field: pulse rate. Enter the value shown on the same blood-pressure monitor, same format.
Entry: 83 bpm
